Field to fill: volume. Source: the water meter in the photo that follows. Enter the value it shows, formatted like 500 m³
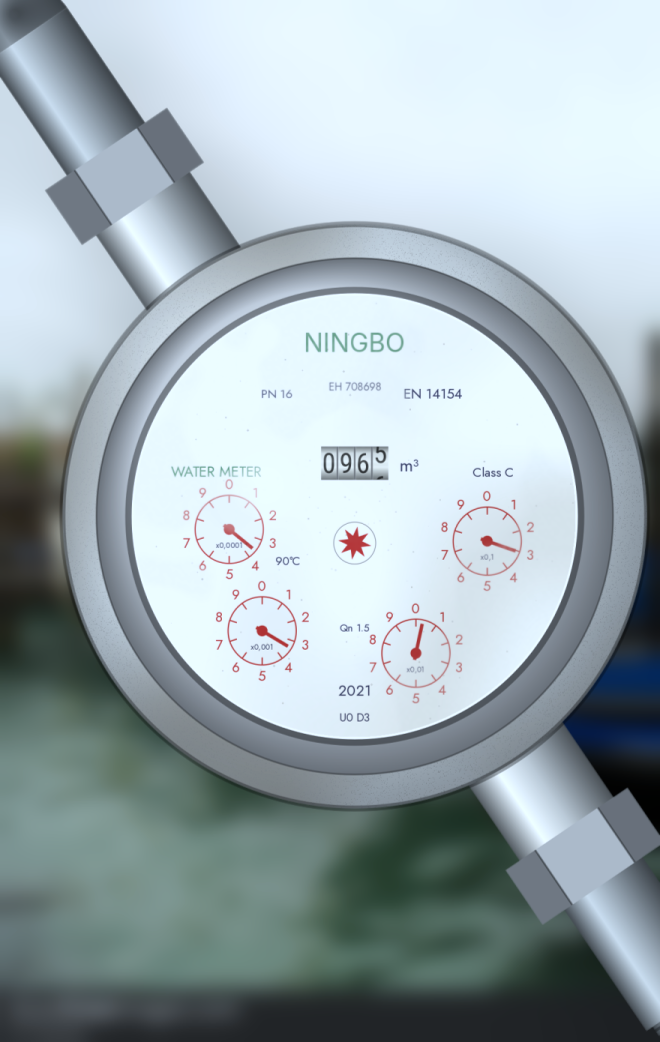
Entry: 965.3033 m³
